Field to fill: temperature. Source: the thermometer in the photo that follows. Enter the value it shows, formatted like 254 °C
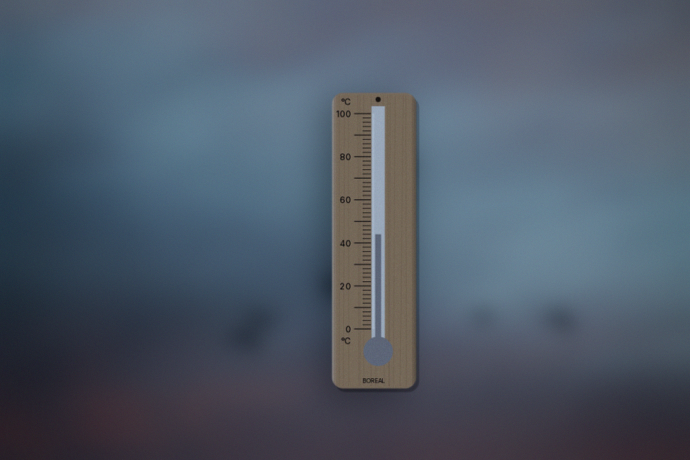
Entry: 44 °C
